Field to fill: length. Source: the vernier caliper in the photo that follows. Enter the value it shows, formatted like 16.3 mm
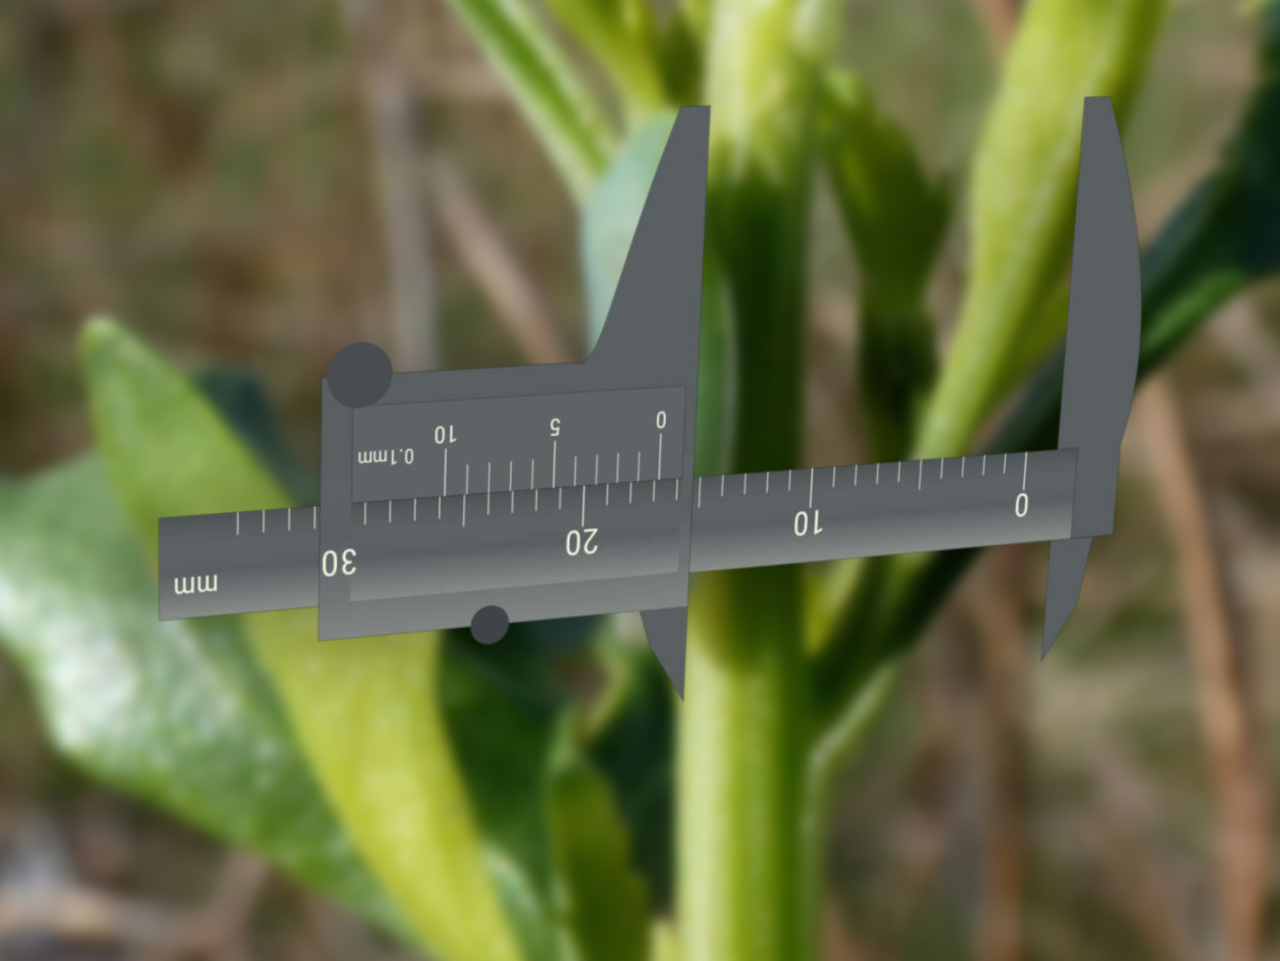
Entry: 16.8 mm
